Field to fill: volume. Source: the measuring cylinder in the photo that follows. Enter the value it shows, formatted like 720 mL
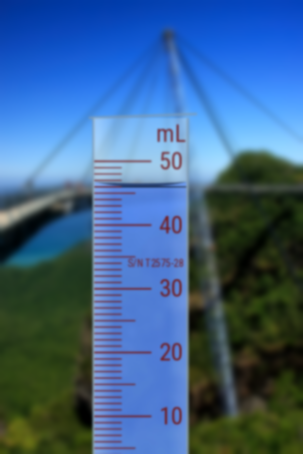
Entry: 46 mL
